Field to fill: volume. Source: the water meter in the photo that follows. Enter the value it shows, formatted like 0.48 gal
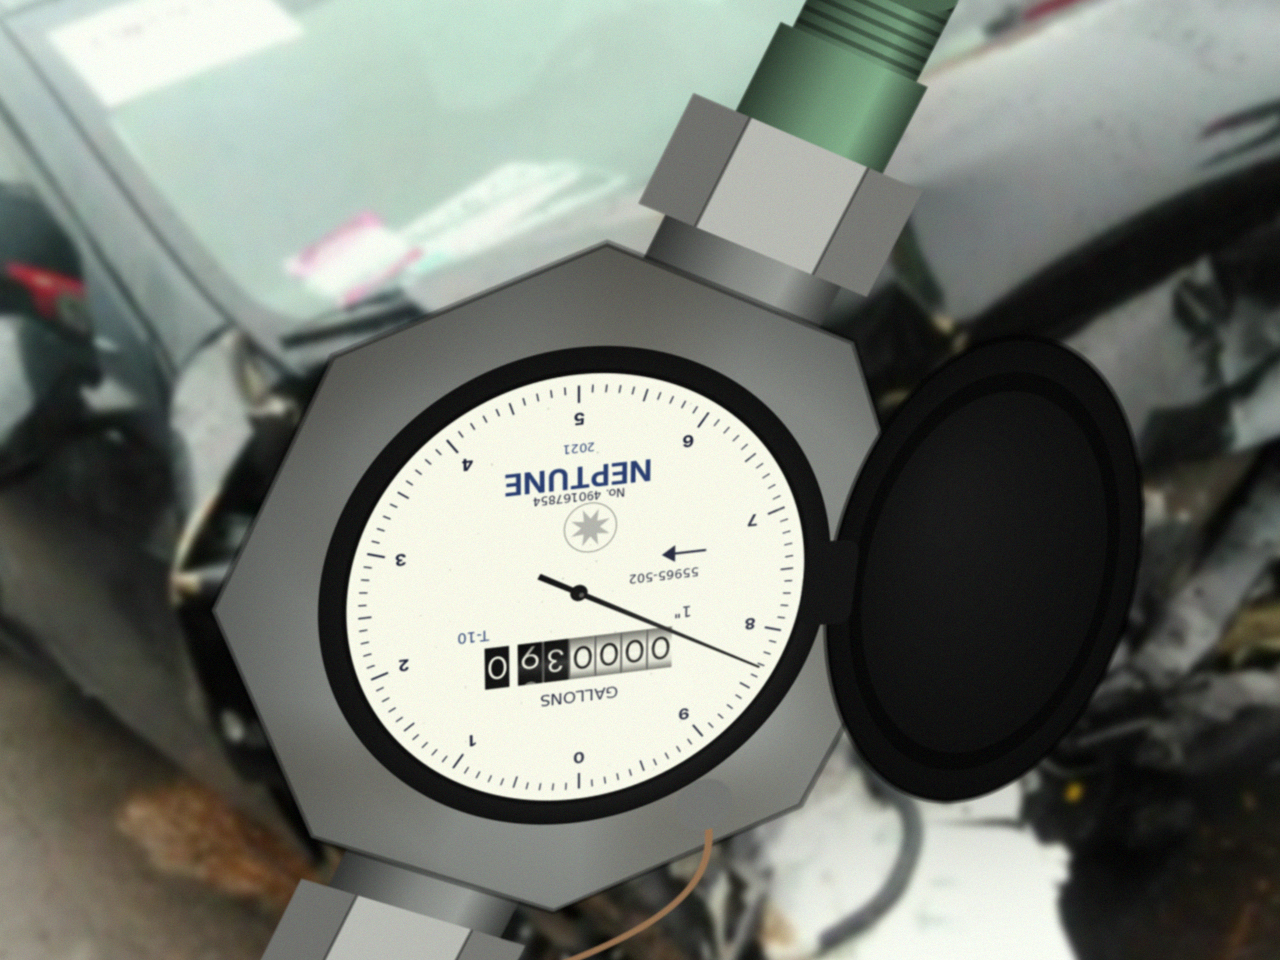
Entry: 388.3 gal
